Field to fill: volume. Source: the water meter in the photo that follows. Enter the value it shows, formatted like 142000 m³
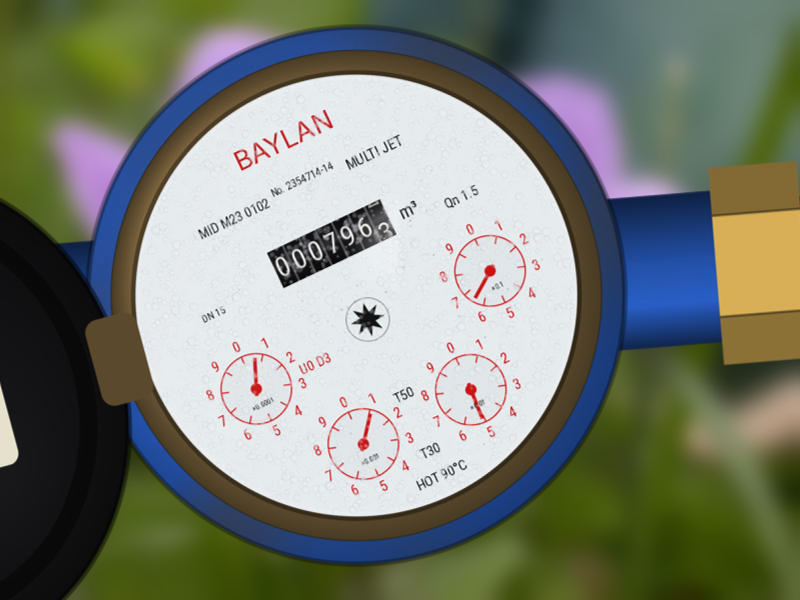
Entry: 7962.6510 m³
